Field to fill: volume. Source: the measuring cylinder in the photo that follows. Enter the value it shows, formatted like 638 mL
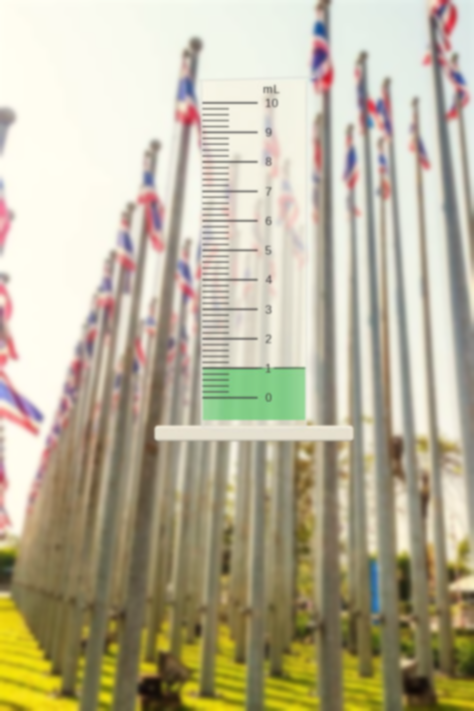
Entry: 1 mL
